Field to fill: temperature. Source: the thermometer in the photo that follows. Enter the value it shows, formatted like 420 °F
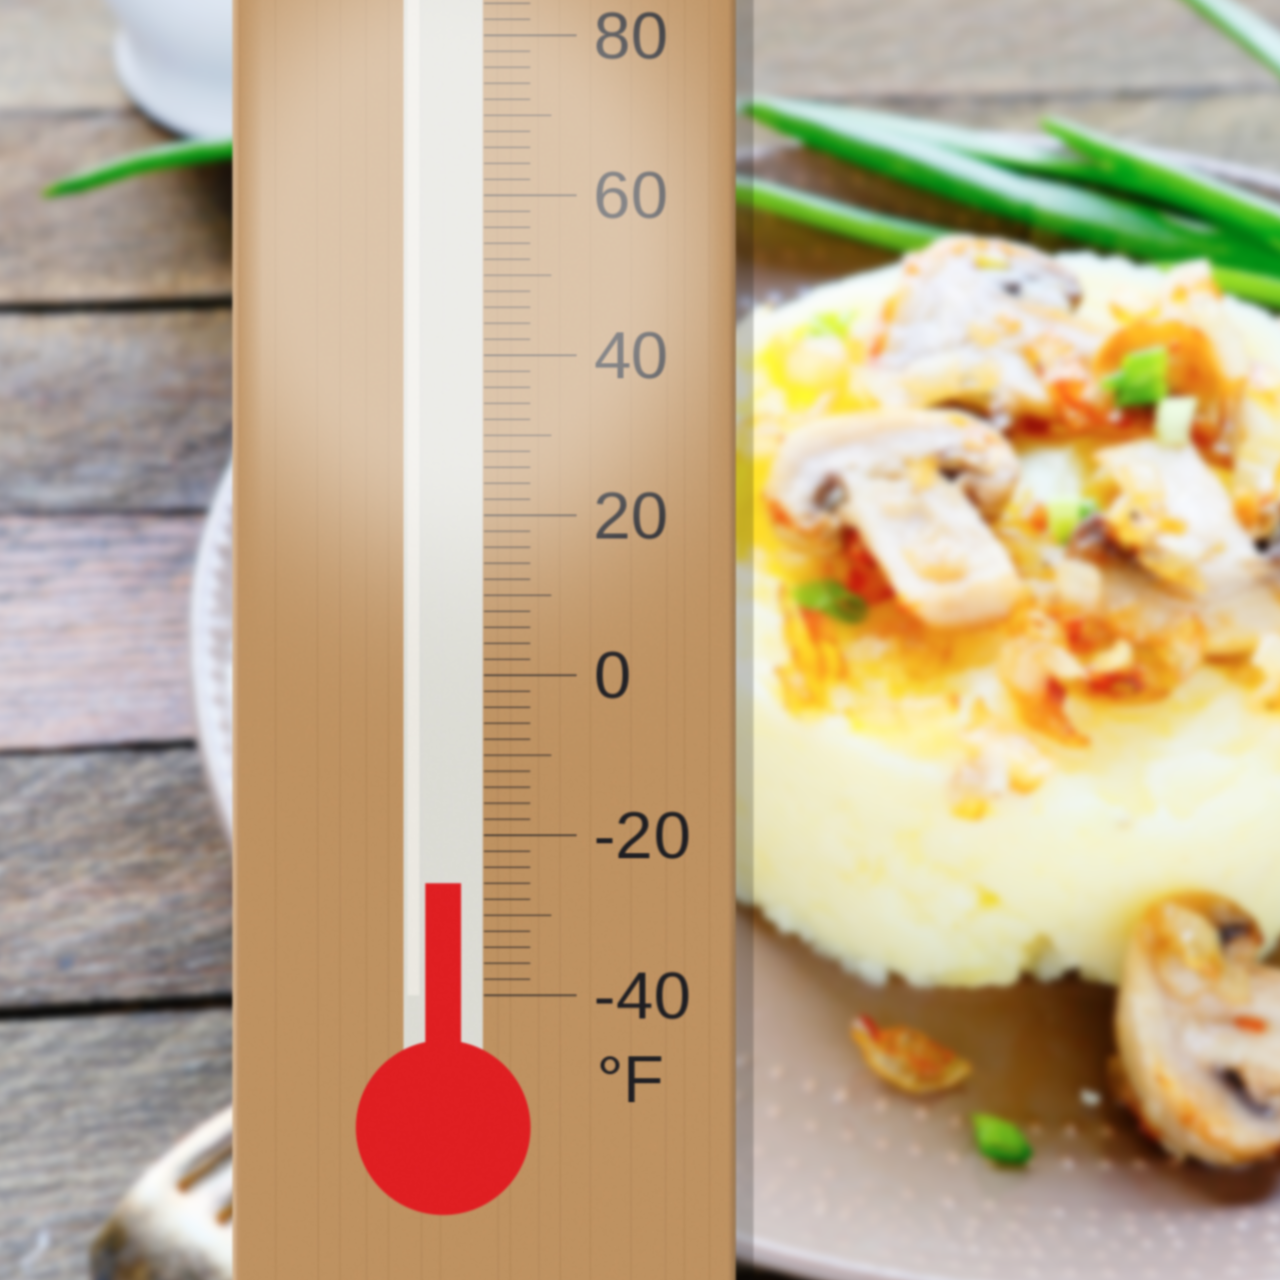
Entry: -26 °F
